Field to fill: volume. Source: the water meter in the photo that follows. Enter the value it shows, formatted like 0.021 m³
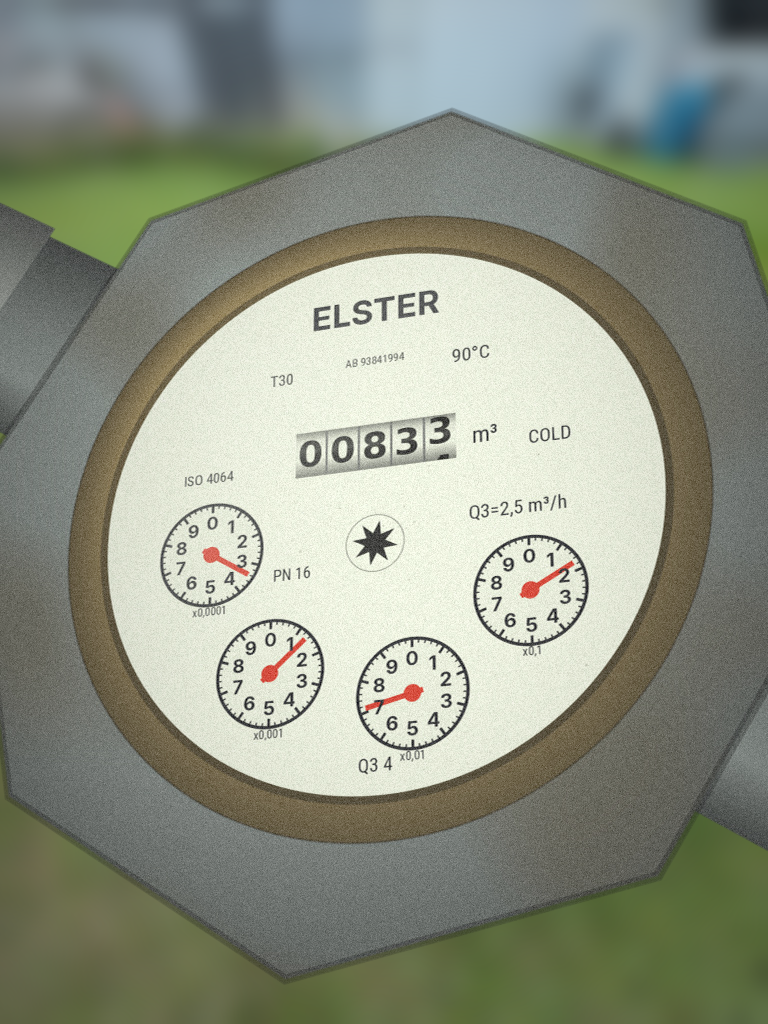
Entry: 833.1713 m³
